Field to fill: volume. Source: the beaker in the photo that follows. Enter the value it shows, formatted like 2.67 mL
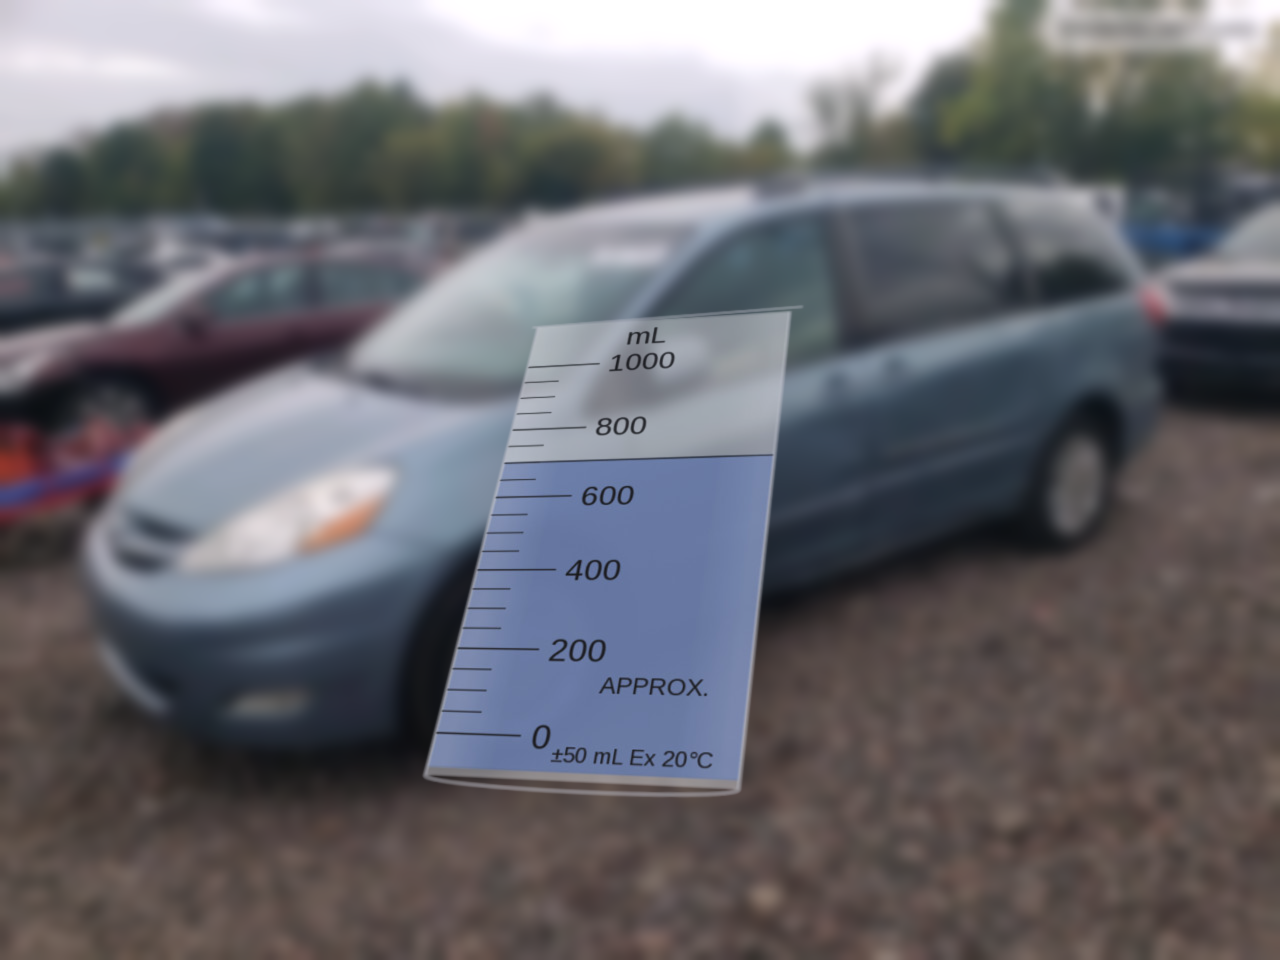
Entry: 700 mL
